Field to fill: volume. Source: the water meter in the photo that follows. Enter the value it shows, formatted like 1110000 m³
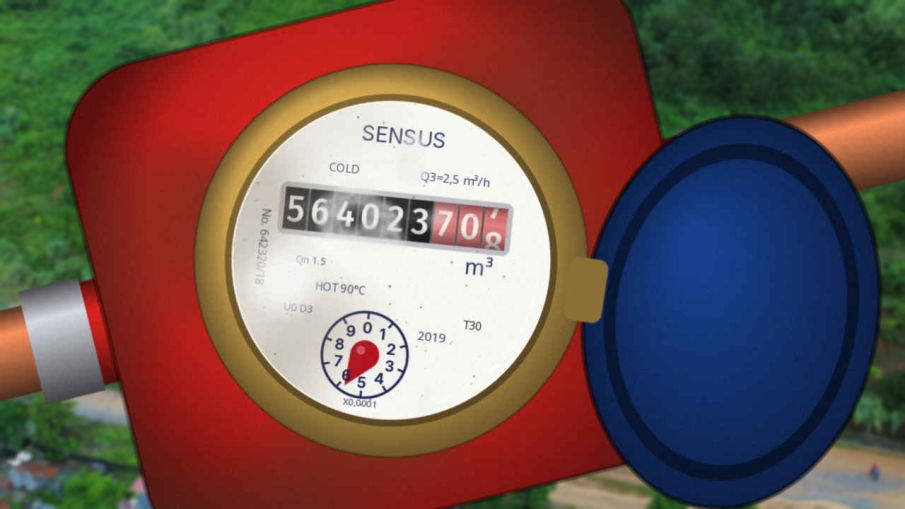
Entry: 564023.7075 m³
